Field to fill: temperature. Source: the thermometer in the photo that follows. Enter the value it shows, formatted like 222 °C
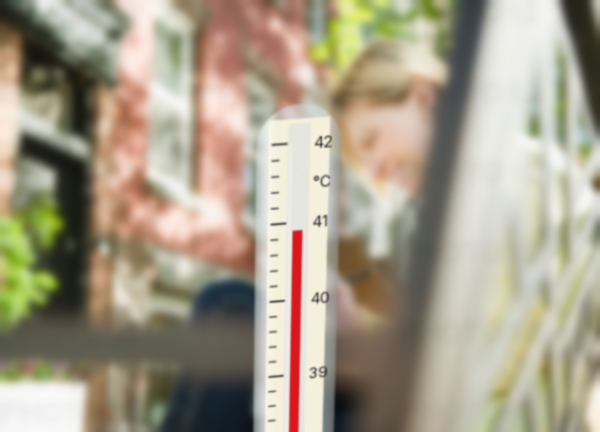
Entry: 40.9 °C
